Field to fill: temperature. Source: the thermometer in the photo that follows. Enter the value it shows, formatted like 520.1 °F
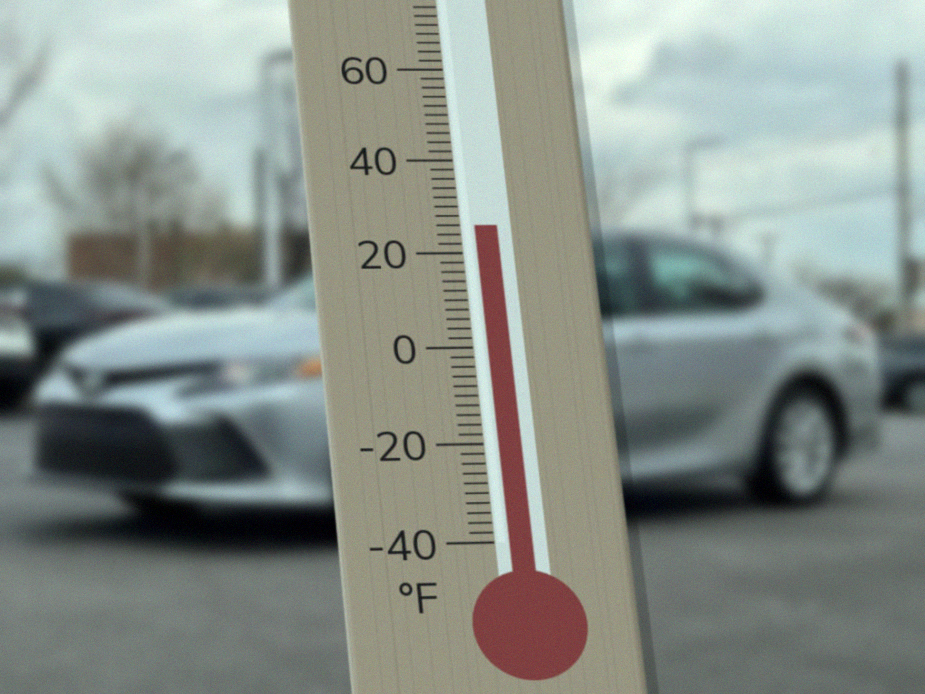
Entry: 26 °F
